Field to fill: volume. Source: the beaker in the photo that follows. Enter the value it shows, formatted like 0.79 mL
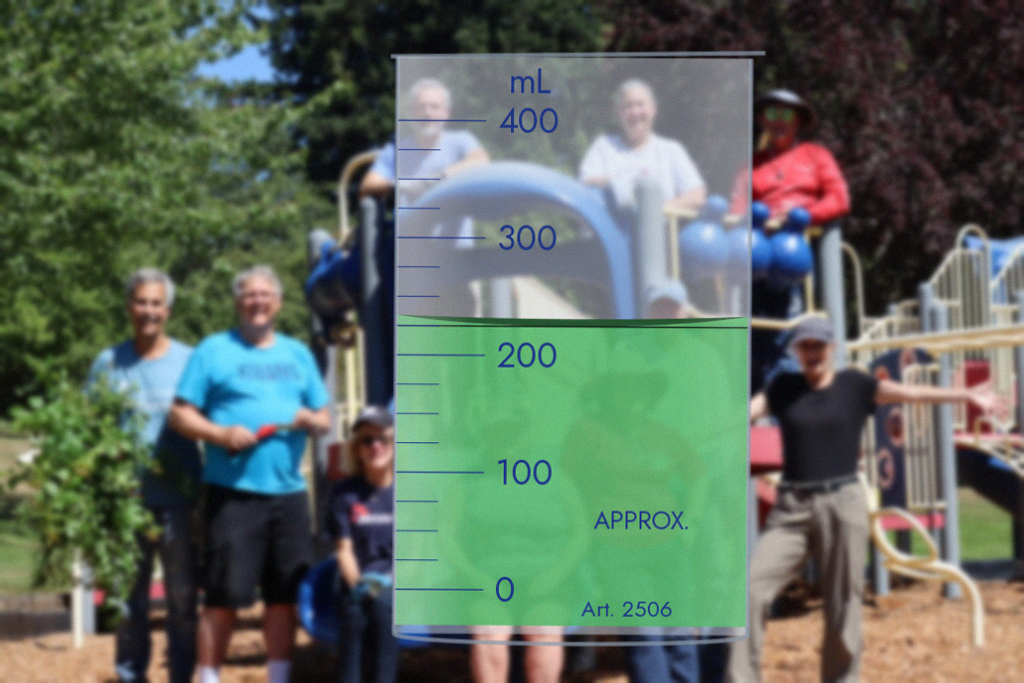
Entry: 225 mL
